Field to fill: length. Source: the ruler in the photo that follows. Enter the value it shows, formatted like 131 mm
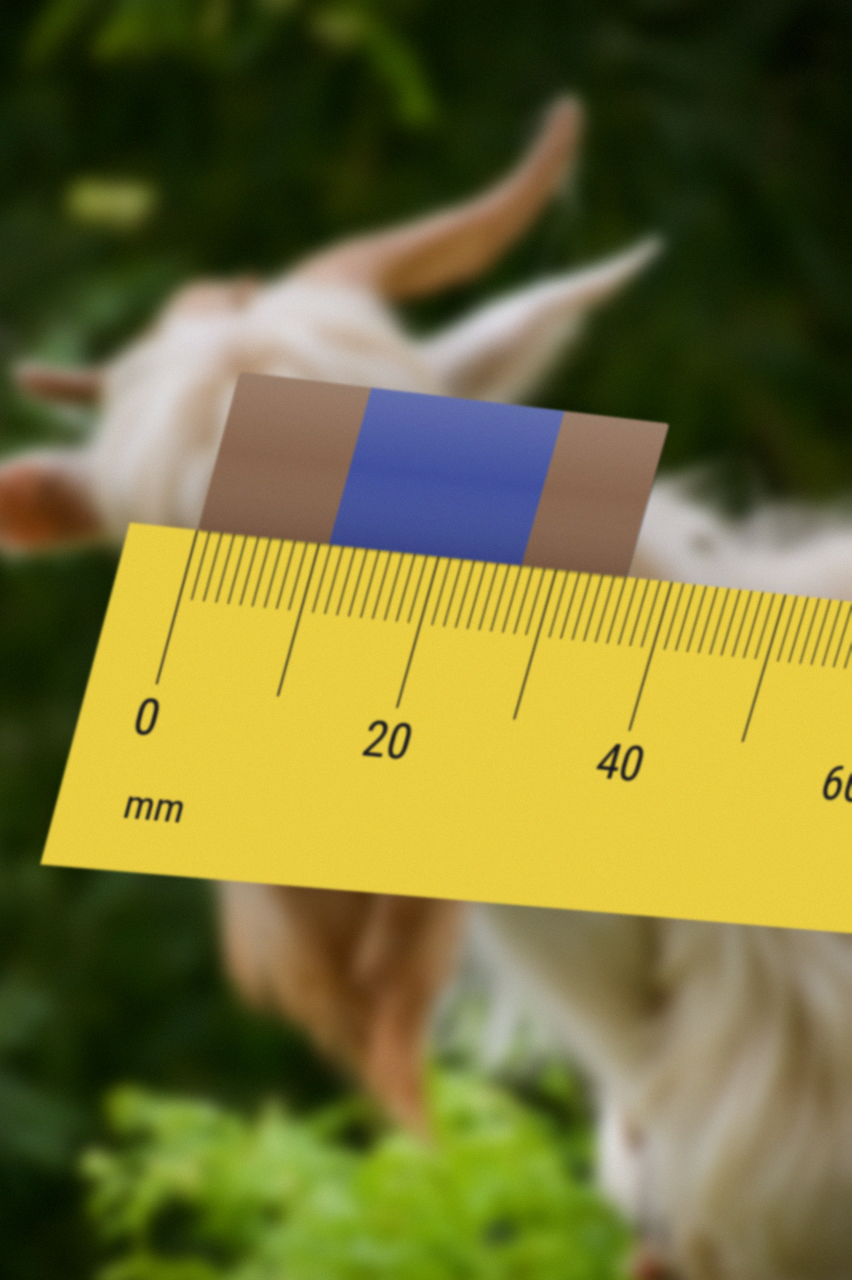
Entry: 36 mm
